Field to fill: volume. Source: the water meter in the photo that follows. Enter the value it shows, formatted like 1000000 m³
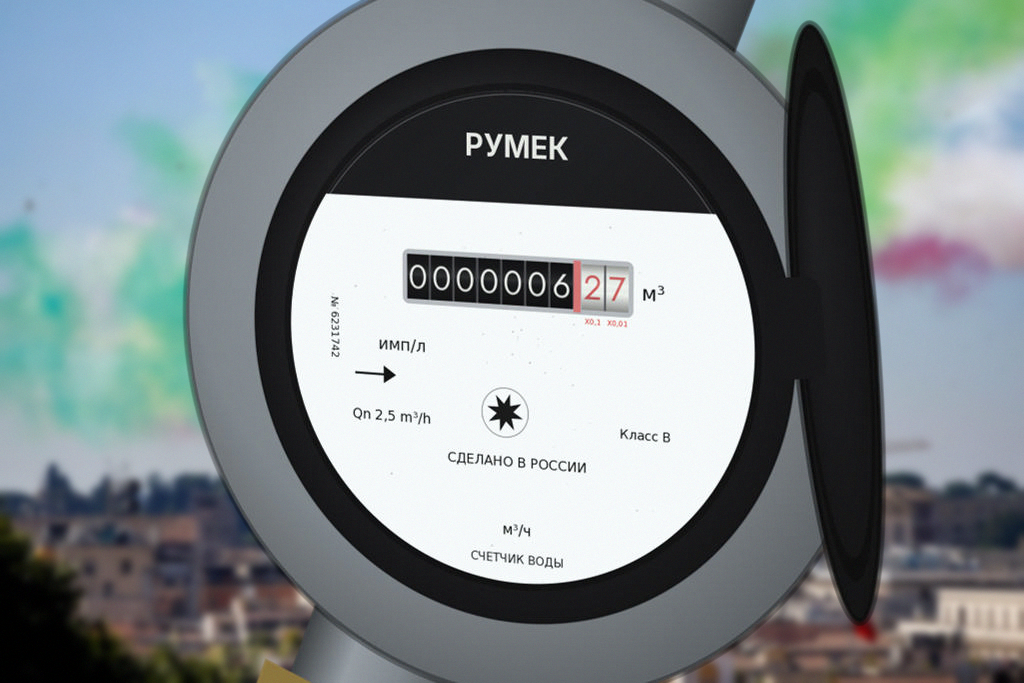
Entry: 6.27 m³
